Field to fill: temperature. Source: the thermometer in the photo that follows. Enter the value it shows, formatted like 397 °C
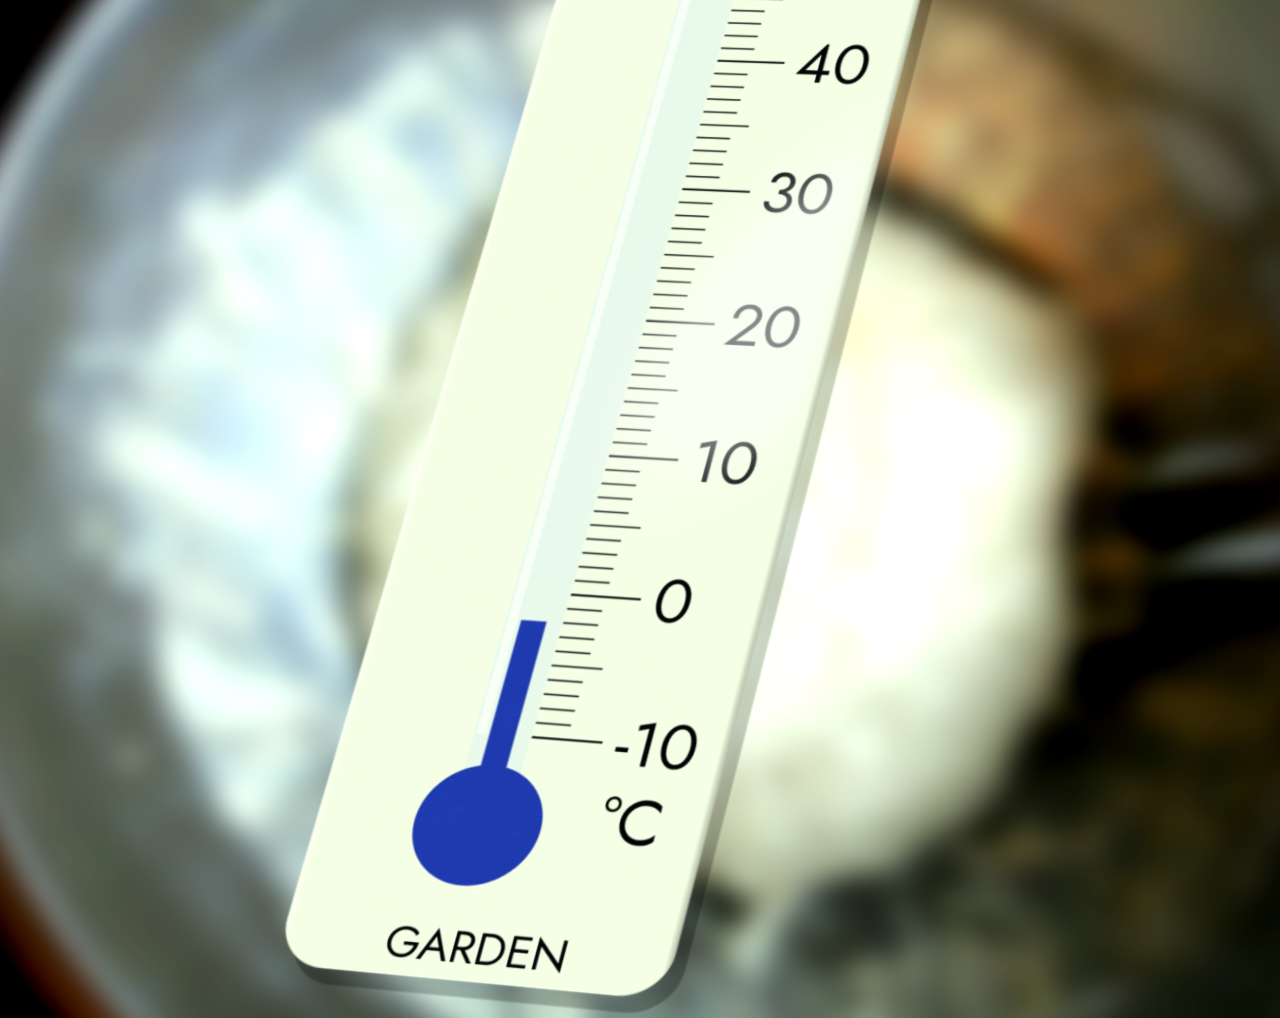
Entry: -2 °C
